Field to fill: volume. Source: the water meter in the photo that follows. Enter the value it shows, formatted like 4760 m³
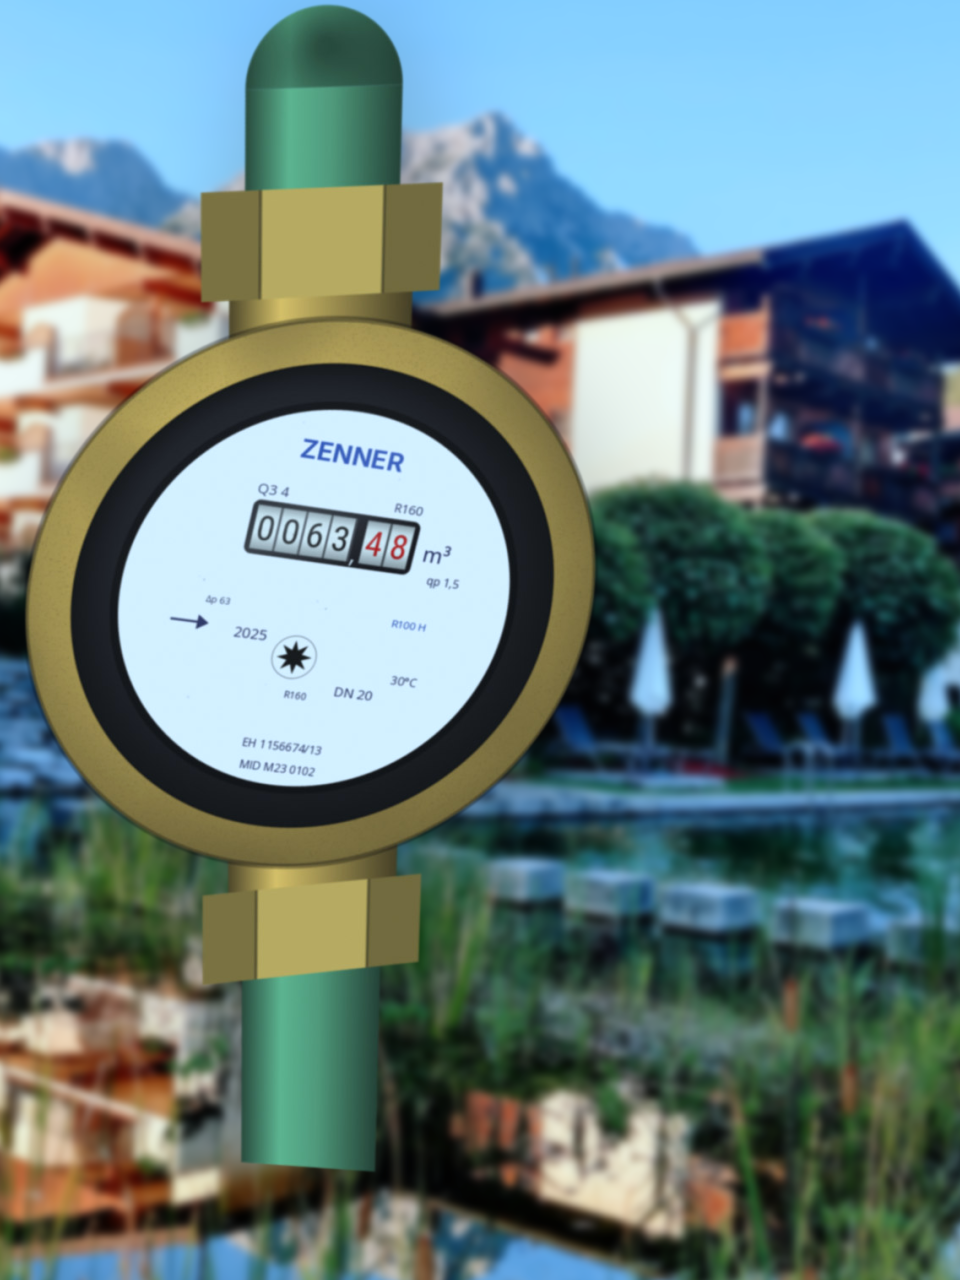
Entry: 63.48 m³
